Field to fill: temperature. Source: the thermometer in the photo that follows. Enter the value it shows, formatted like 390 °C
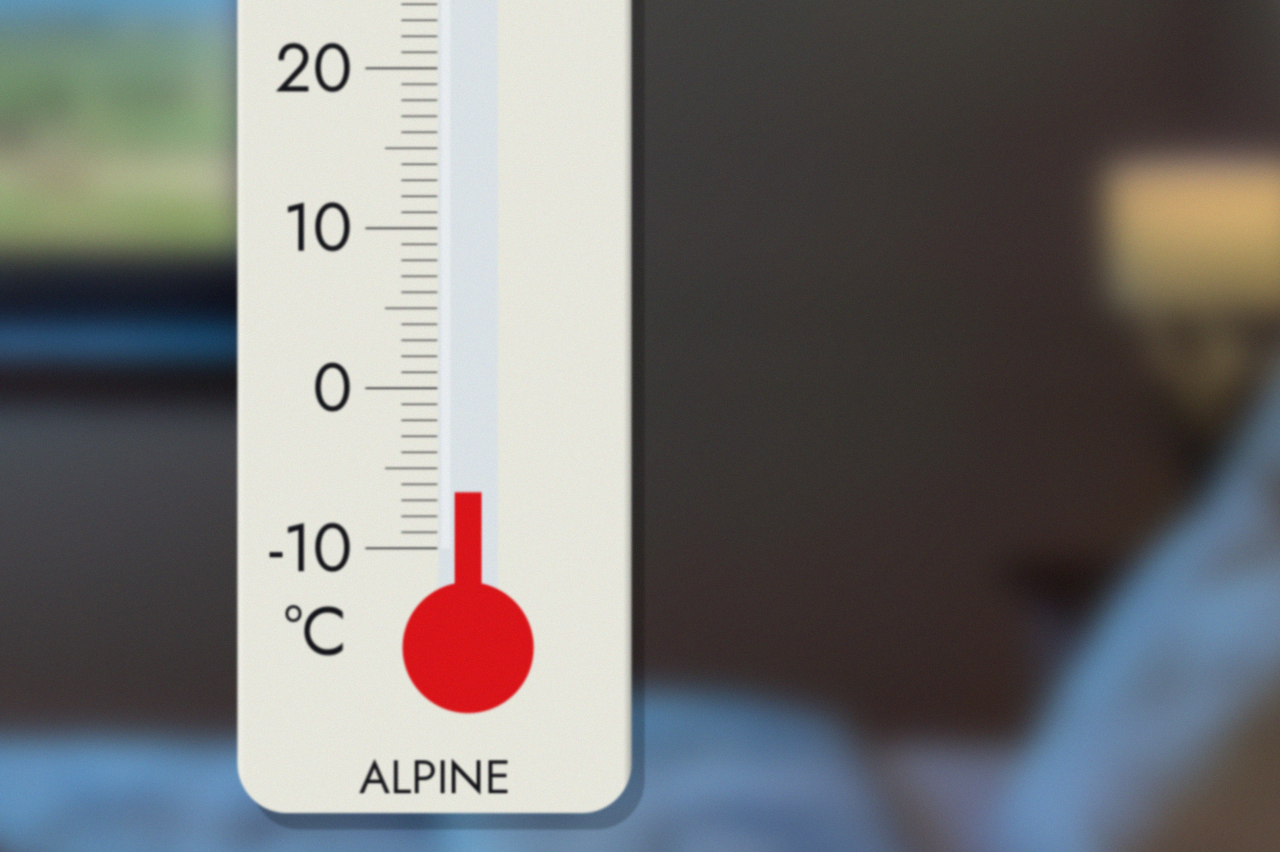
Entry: -6.5 °C
